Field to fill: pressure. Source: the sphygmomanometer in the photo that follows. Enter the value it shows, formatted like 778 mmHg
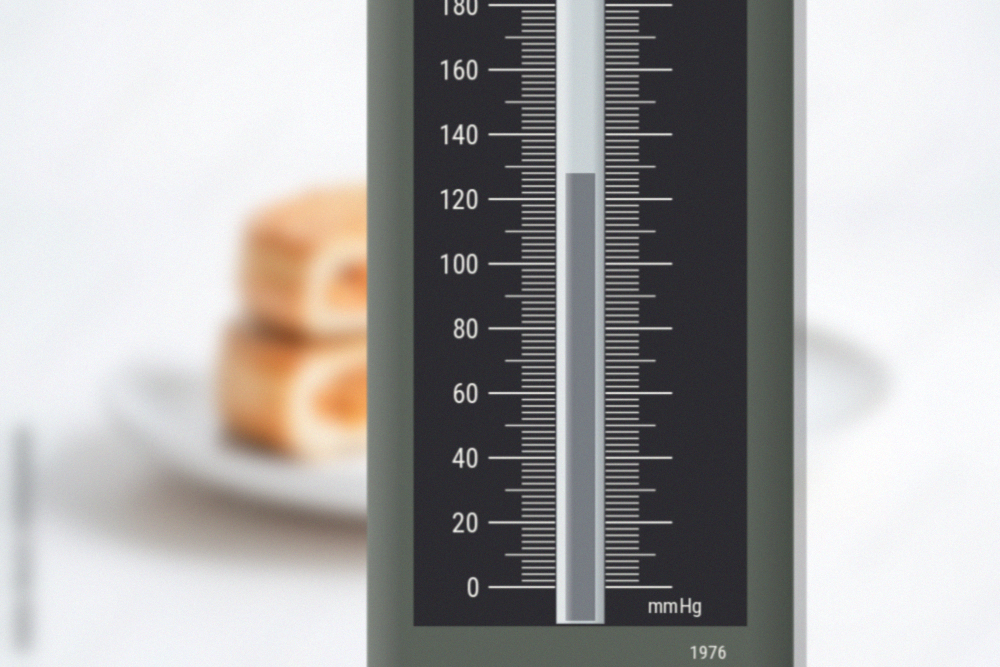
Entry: 128 mmHg
